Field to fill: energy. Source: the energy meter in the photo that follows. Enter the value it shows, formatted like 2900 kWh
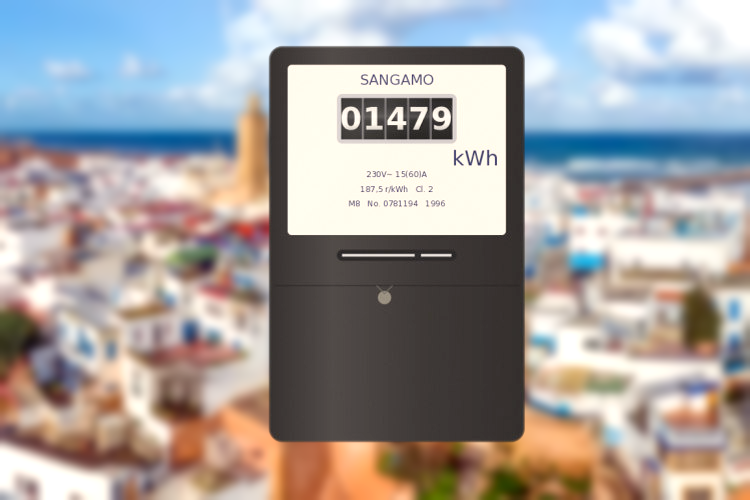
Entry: 1479 kWh
